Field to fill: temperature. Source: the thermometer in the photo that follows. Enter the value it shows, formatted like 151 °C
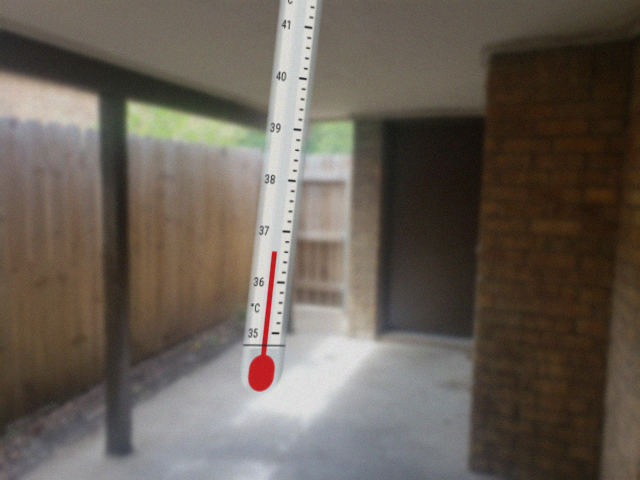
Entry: 36.6 °C
